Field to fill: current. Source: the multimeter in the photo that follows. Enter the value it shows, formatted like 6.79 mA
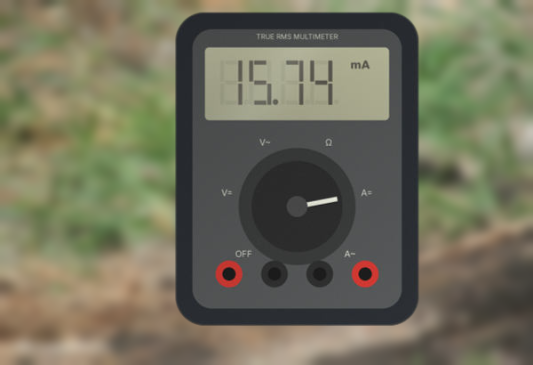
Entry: 15.74 mA
